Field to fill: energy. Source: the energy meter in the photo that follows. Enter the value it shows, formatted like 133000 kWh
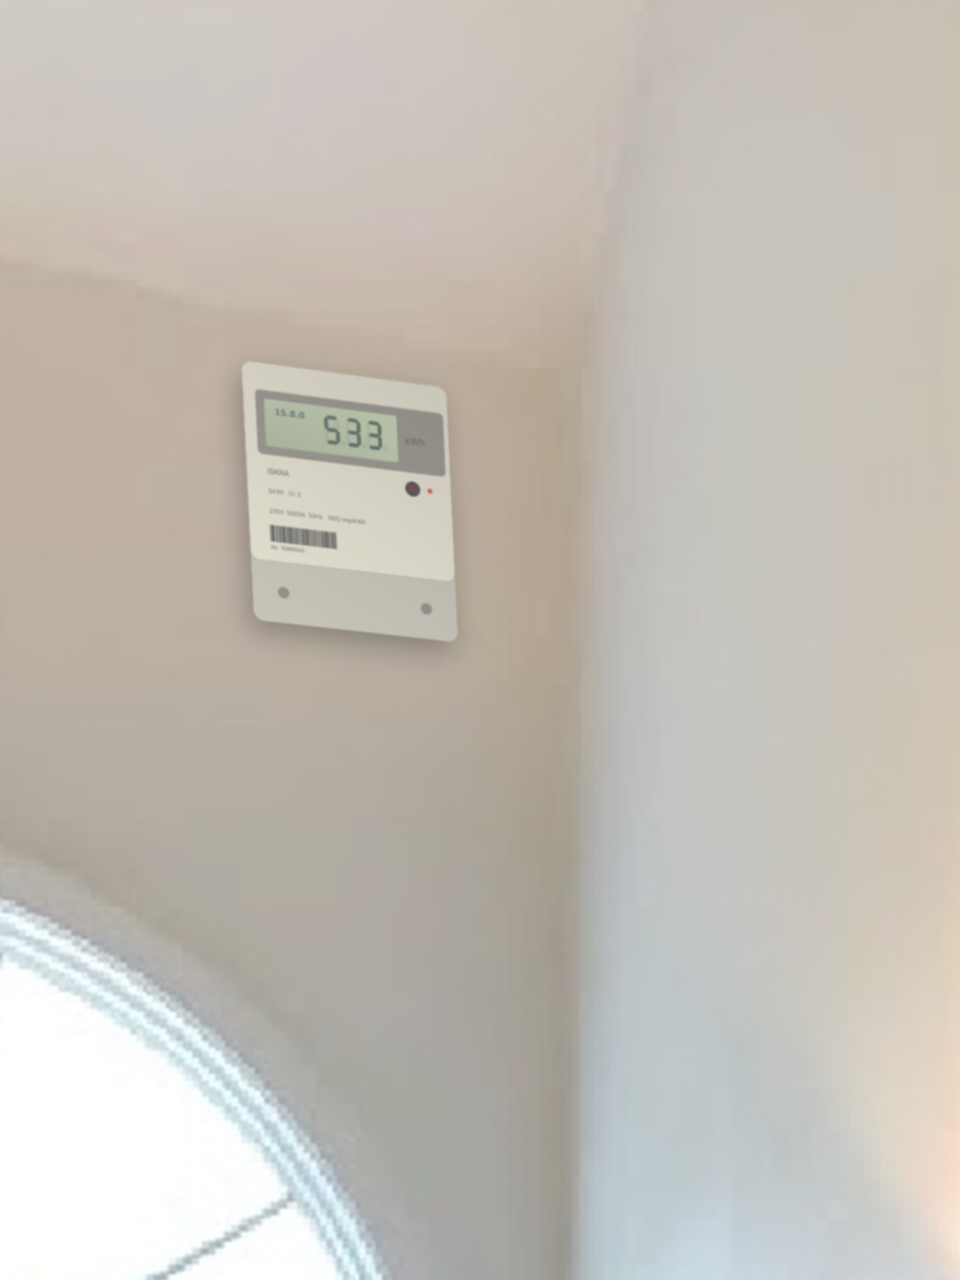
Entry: 533 kWh
